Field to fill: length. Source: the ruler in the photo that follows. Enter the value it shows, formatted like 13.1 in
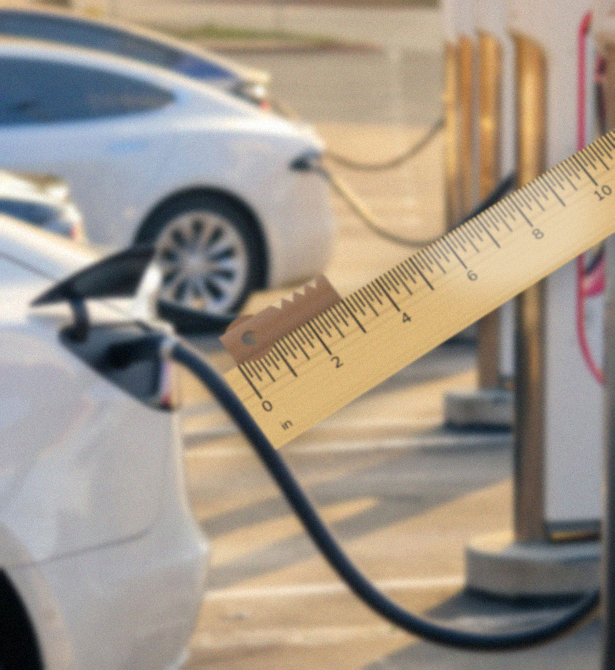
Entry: 3 in
